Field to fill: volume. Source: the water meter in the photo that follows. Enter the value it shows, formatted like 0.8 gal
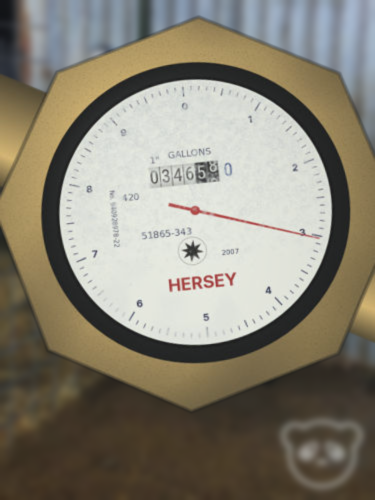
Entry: 346583.0 gal
